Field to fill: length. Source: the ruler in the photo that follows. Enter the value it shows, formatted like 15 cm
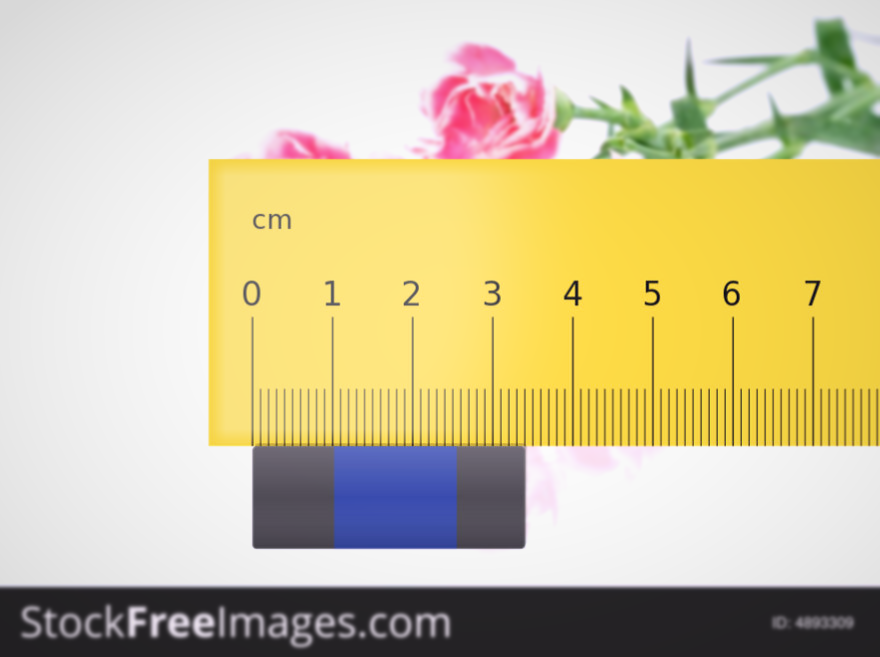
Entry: 3.4 cm
